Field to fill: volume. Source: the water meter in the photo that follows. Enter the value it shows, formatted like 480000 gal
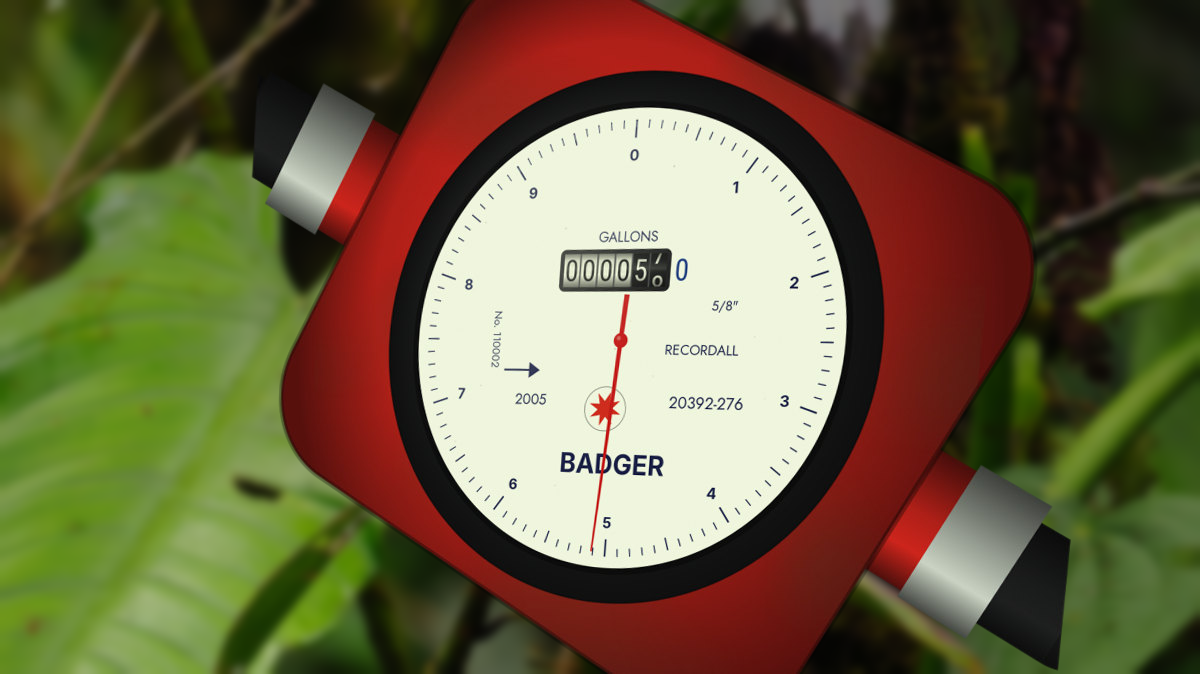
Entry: 575.1 gal
